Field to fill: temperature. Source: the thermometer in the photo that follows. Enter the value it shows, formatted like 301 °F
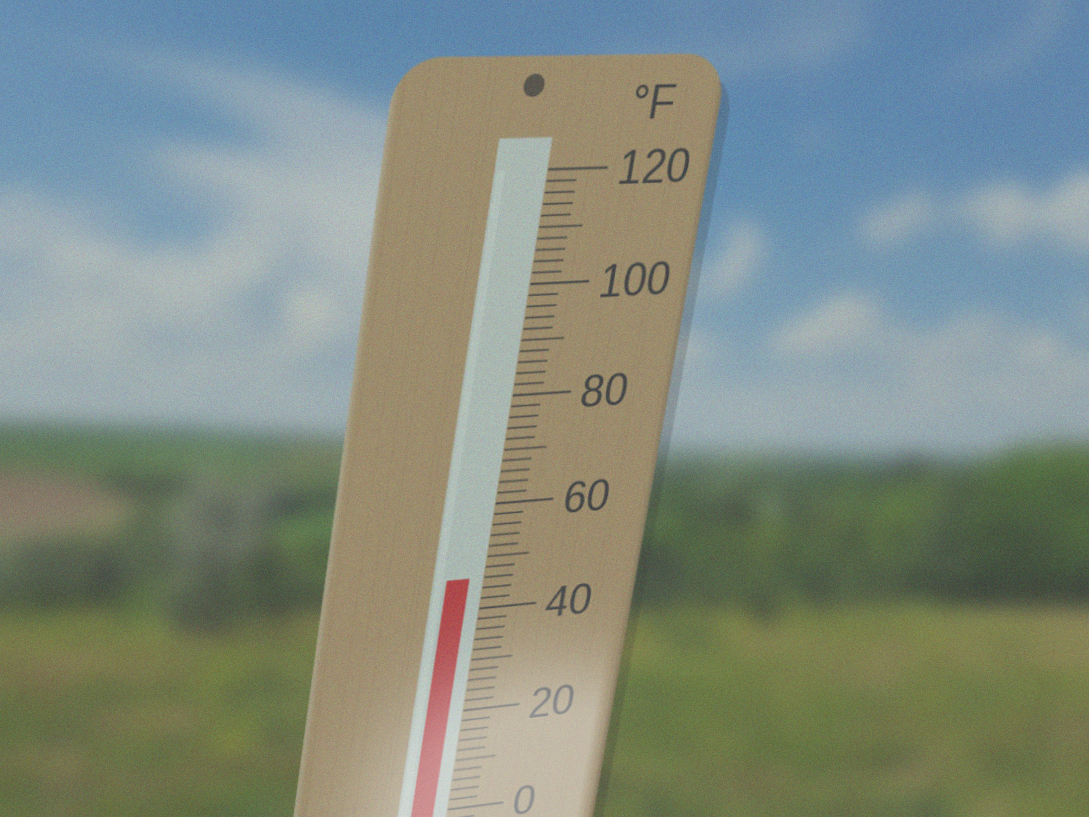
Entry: 46 °F
